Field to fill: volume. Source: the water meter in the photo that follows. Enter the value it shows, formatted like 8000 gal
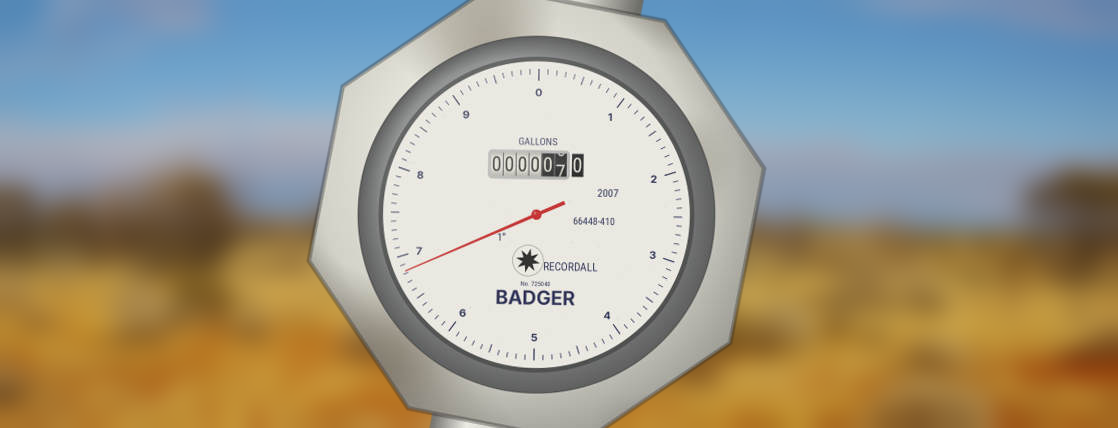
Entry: 66.8 gal
